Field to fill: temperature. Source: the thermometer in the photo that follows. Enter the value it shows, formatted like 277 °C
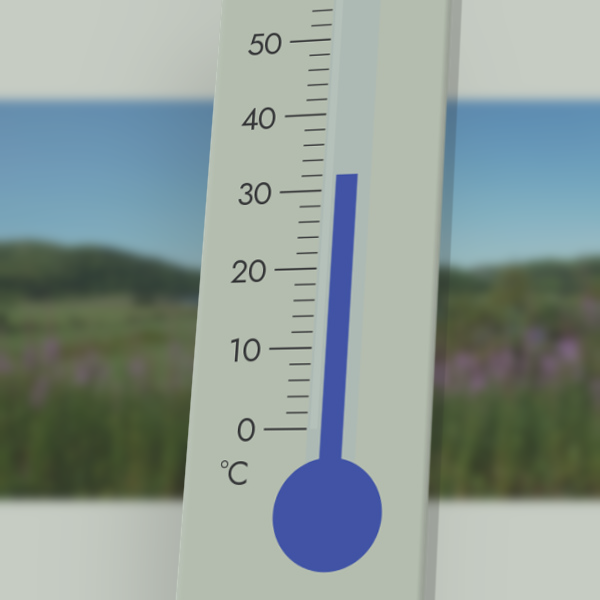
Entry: 32 °C
